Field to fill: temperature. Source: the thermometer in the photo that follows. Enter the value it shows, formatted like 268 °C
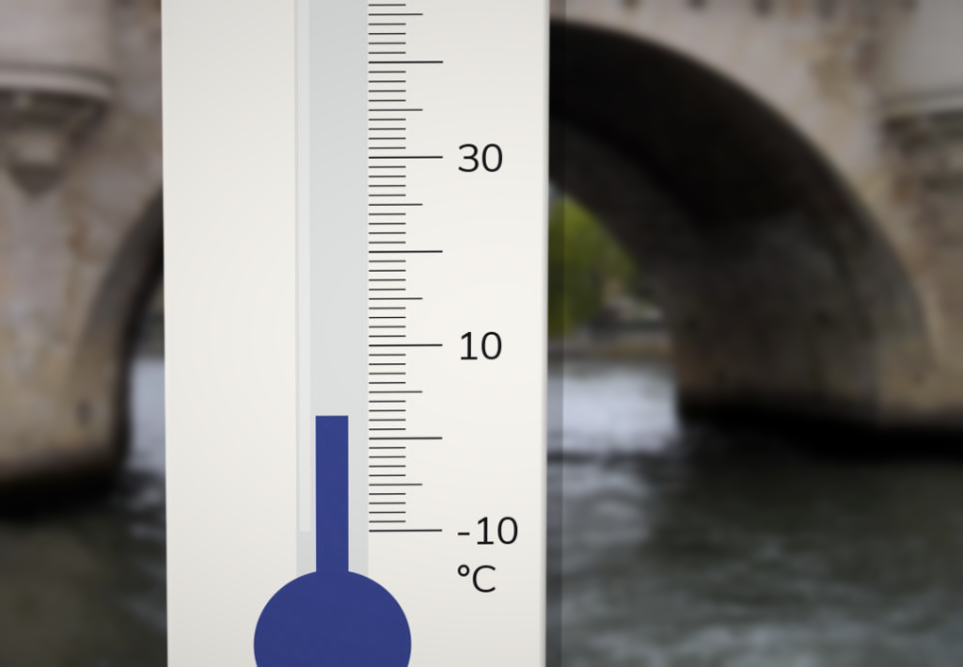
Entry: 2.5 °C
